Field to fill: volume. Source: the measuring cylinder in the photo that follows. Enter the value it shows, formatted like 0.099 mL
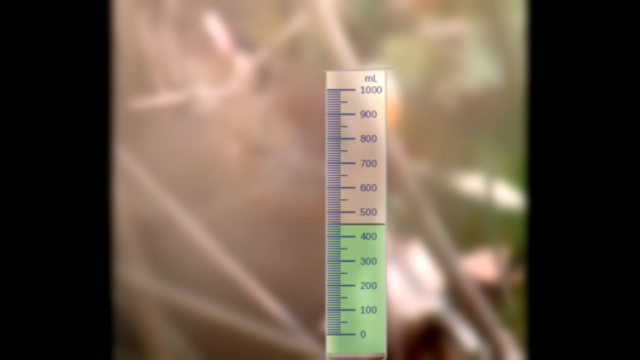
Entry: 450 mL
